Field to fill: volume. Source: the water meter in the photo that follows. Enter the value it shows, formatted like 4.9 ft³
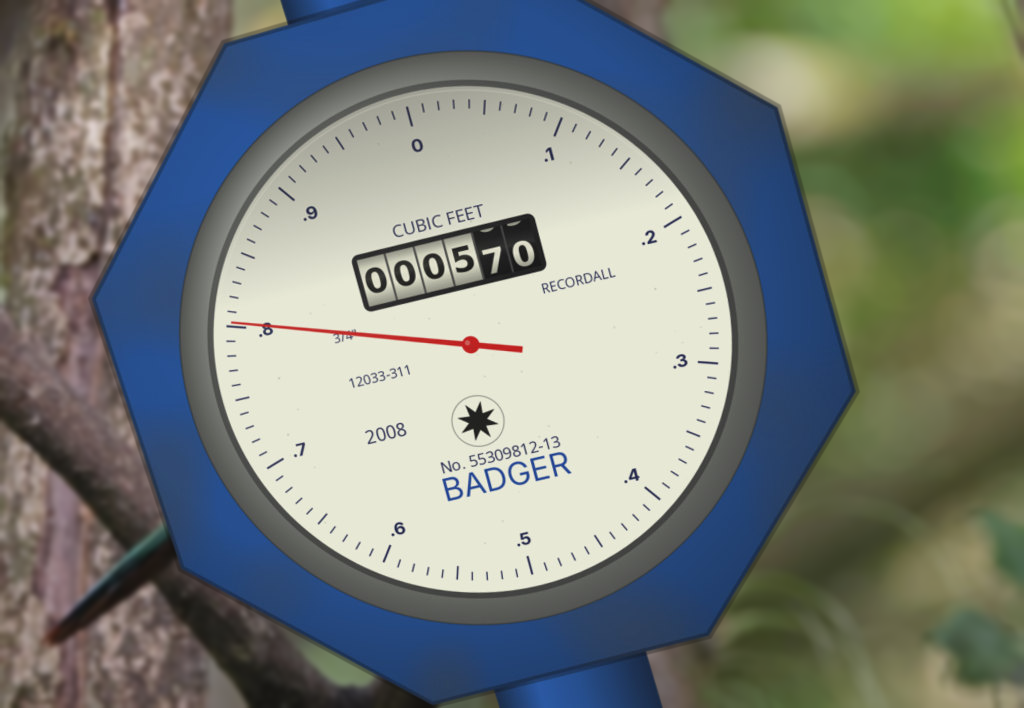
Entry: 569.80 ft³
